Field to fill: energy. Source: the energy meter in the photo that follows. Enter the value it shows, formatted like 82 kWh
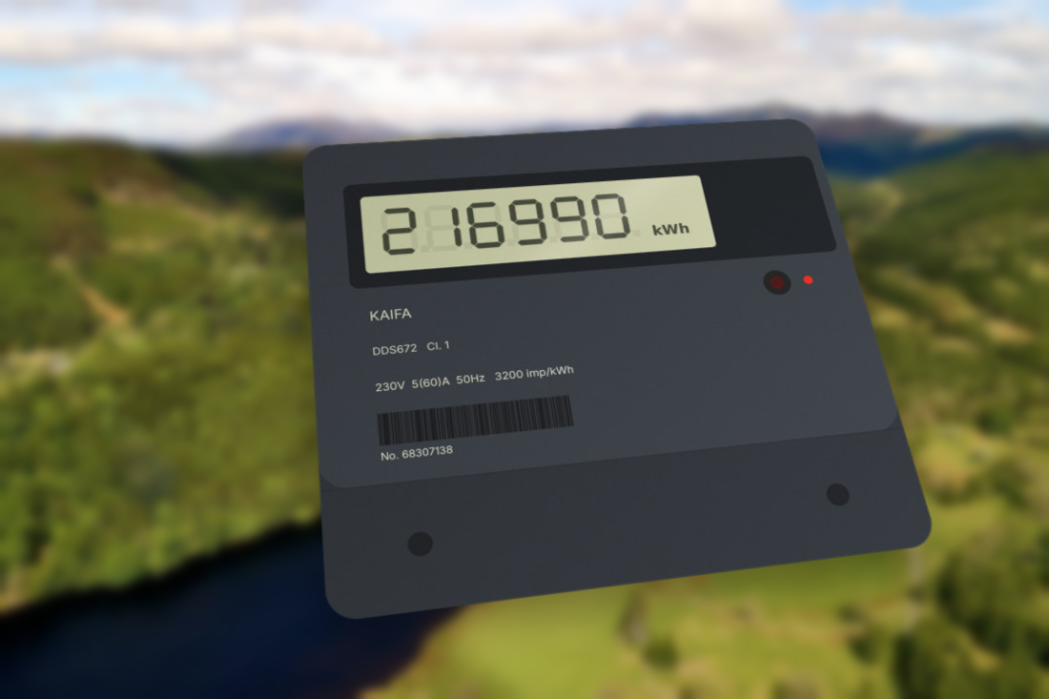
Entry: 216990 kWh
